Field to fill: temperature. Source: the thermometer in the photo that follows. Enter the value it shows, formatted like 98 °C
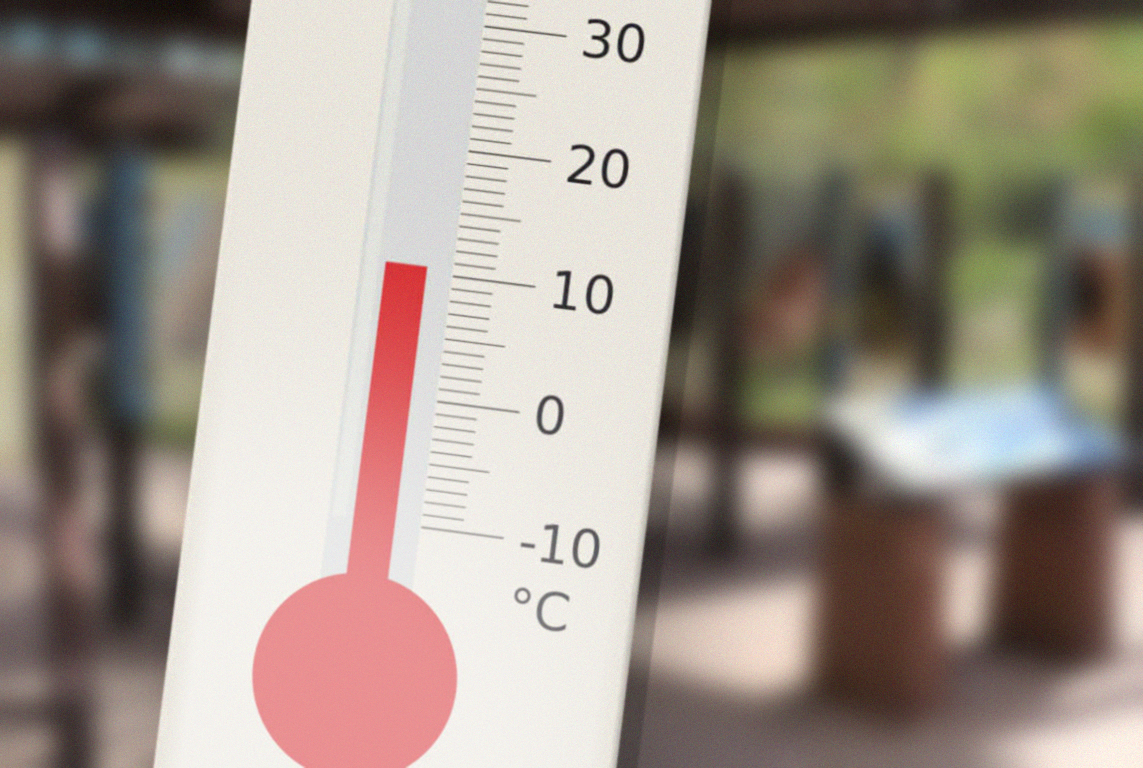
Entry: 10.5 °C
